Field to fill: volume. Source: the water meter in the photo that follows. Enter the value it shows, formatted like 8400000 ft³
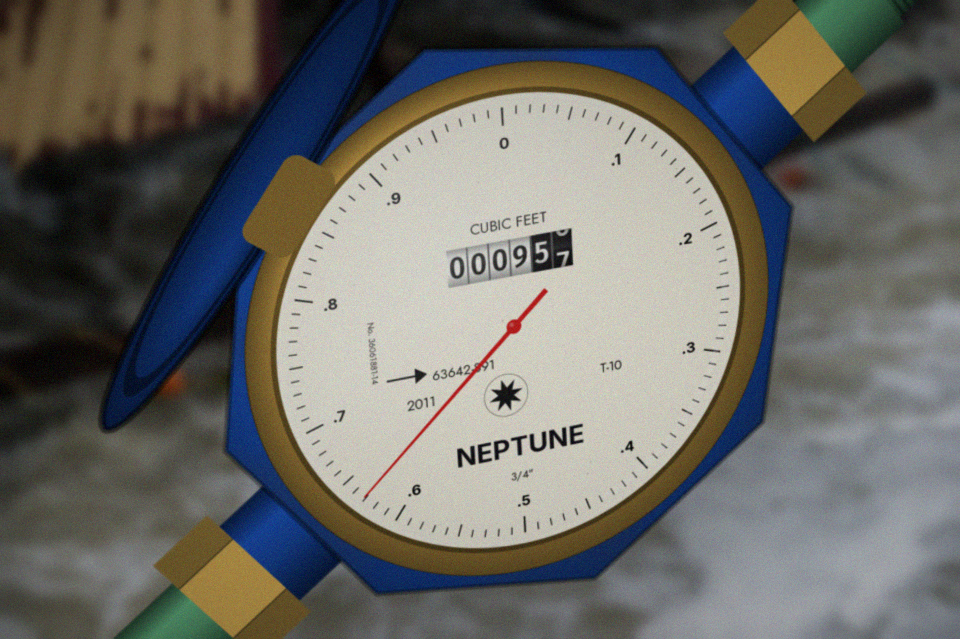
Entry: 956.63 ft³
